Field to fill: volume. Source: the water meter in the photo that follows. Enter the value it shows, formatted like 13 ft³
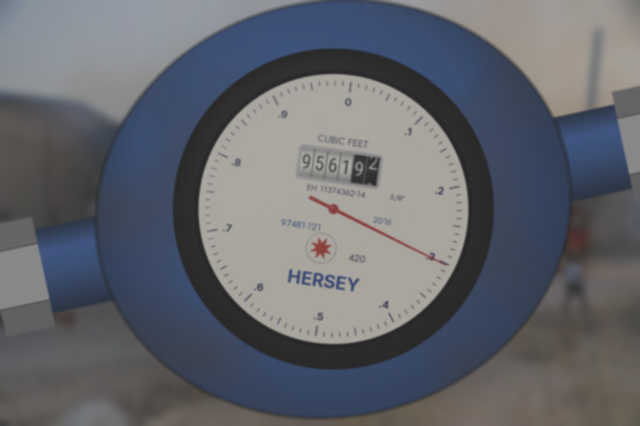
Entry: 956192.30 ft³
